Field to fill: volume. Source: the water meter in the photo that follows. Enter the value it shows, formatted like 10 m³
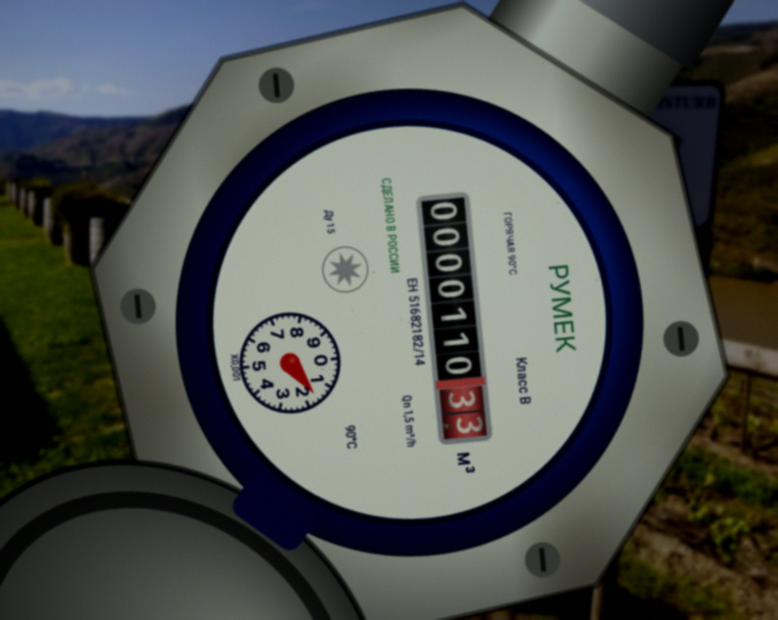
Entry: 110.331 m³
